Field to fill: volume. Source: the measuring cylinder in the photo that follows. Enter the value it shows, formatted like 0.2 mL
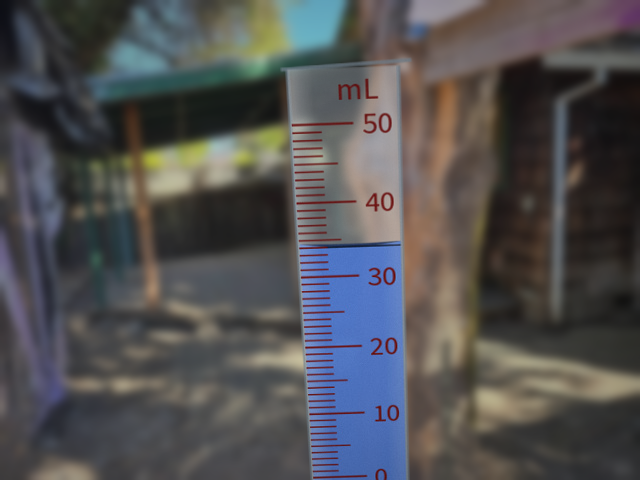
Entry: 34 mL
